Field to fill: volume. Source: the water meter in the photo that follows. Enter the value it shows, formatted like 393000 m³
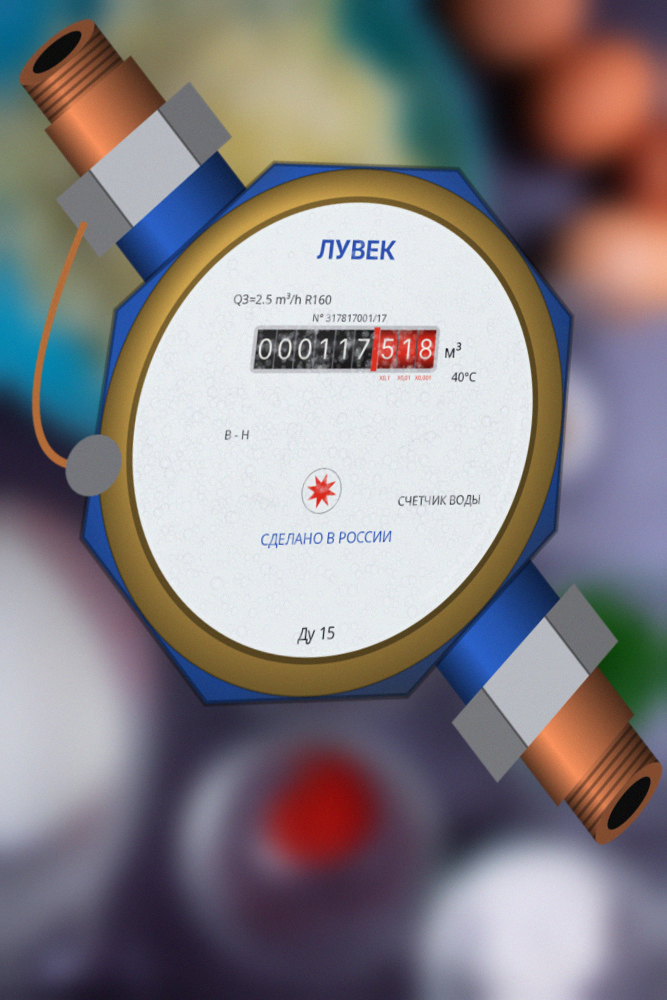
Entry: 117.518 m³
